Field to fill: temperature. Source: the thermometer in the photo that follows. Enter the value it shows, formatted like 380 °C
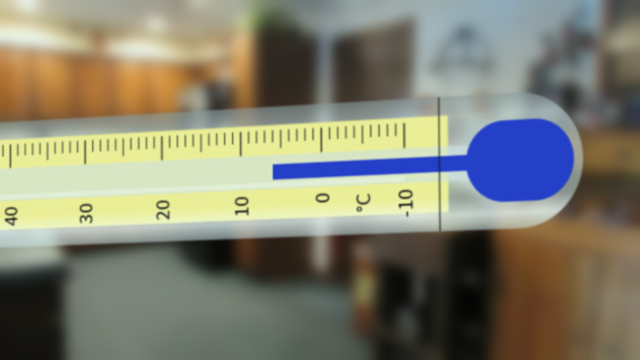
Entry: 6 °C
